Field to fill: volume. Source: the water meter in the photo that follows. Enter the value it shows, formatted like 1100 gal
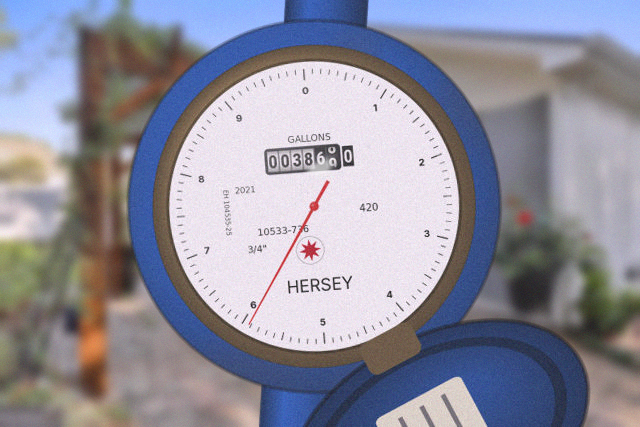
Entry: 38685.9 gal
